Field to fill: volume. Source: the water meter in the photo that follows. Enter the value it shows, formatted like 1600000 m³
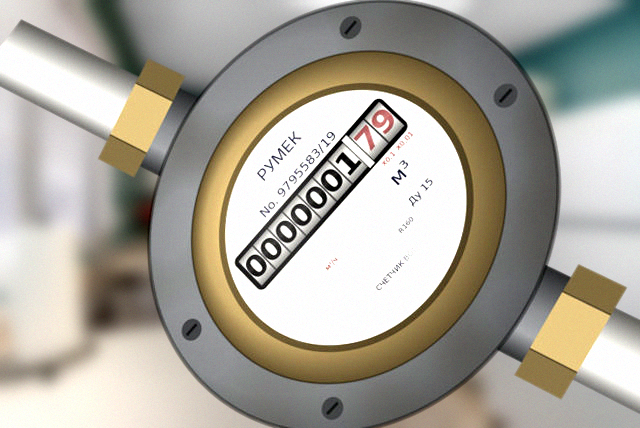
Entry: 1.79 m³
